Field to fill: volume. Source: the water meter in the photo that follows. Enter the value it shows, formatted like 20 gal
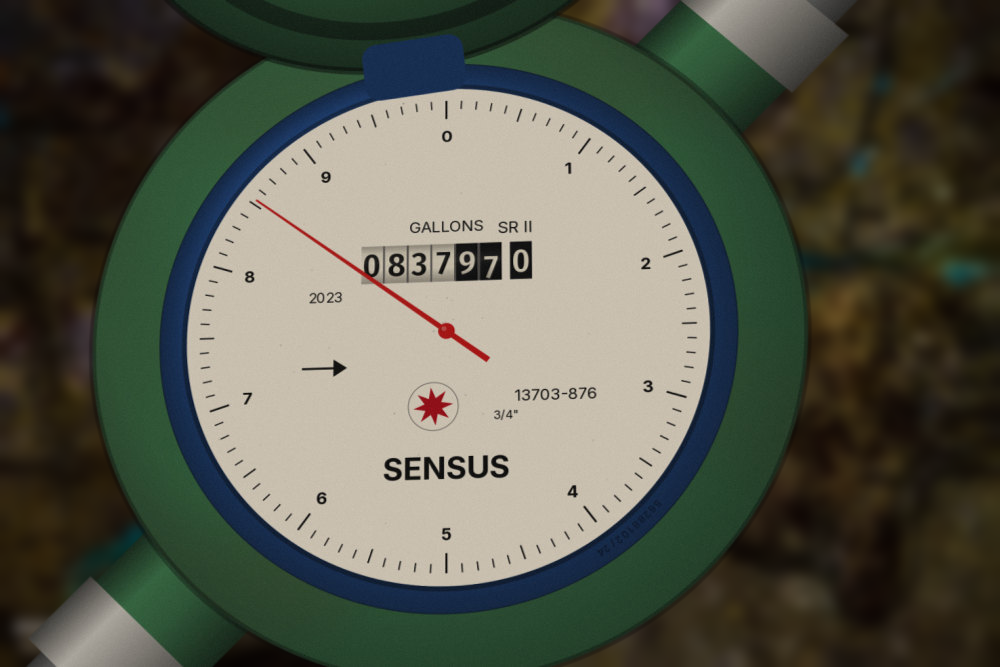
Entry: 837968.5 gal
